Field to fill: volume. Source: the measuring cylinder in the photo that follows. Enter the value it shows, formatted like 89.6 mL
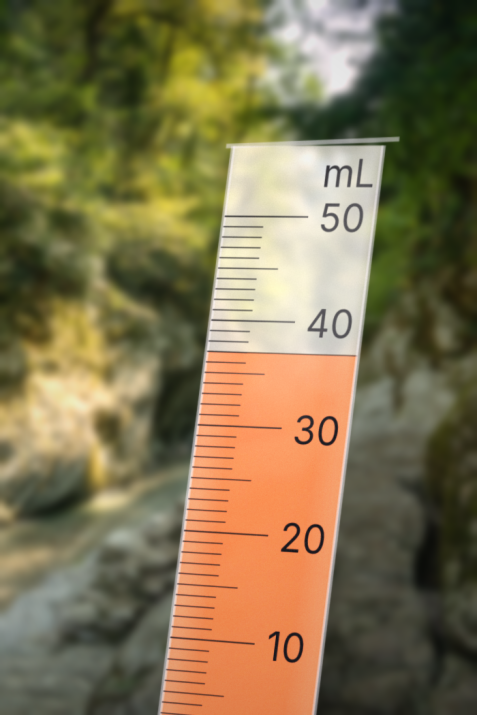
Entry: 37 mL
